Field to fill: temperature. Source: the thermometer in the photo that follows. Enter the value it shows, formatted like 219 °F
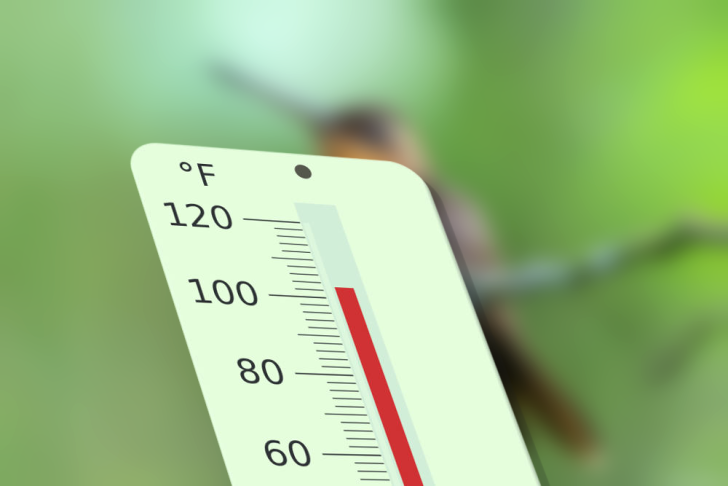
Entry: 103 °F
